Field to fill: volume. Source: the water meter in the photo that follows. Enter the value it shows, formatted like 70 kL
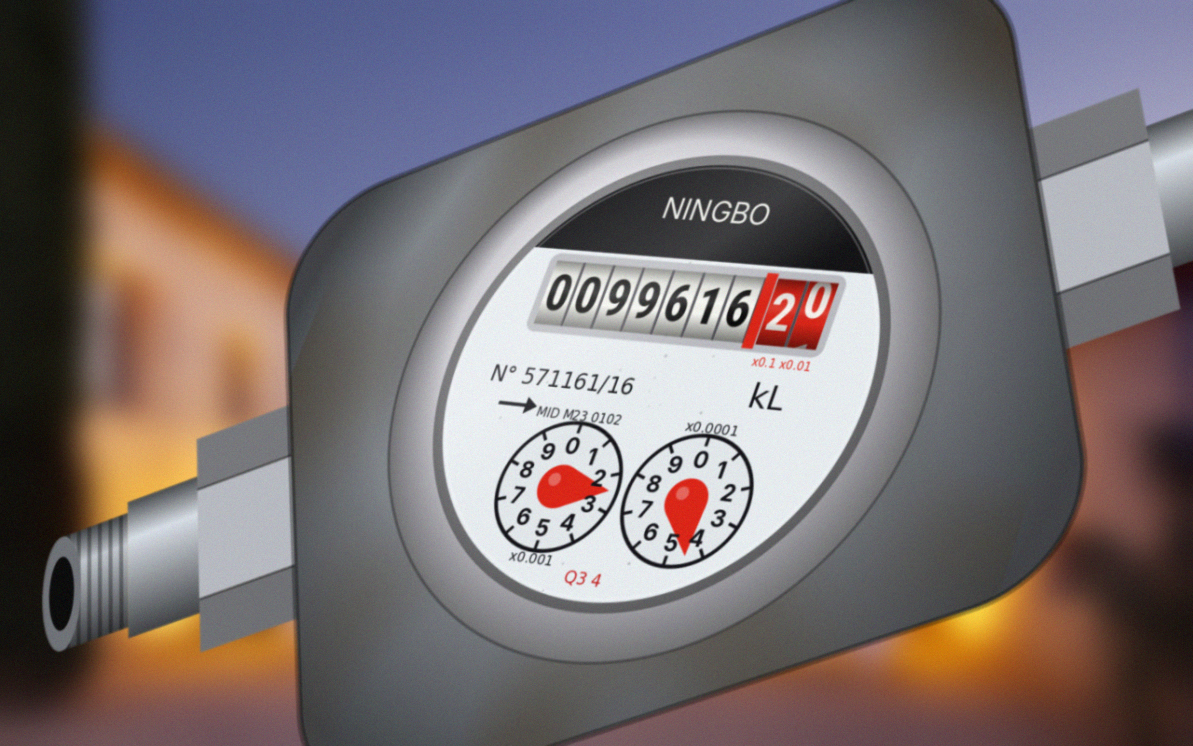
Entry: 99616.2024 kL
